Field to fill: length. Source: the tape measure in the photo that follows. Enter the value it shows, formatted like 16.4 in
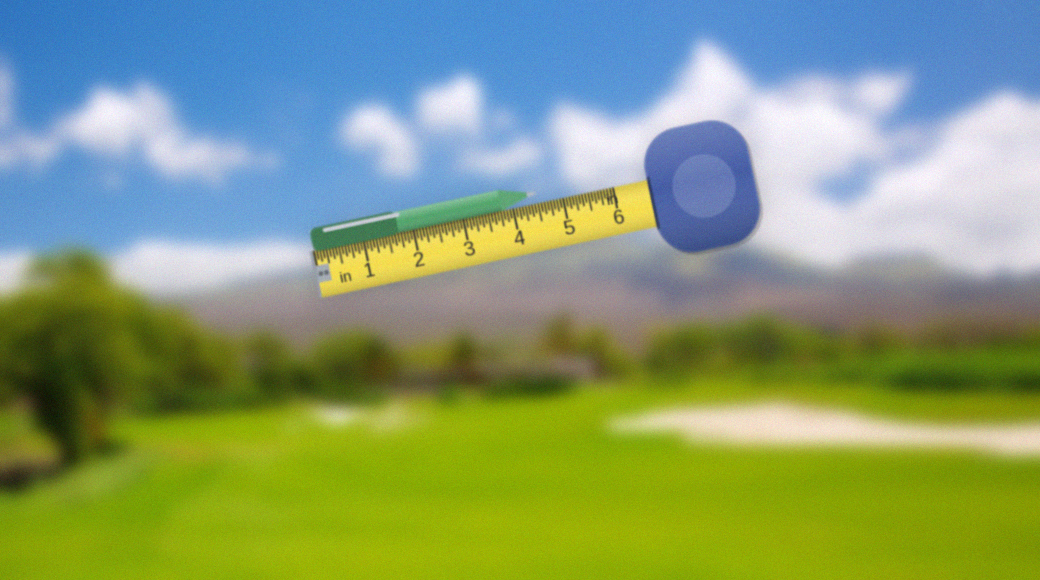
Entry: 4.5 in
